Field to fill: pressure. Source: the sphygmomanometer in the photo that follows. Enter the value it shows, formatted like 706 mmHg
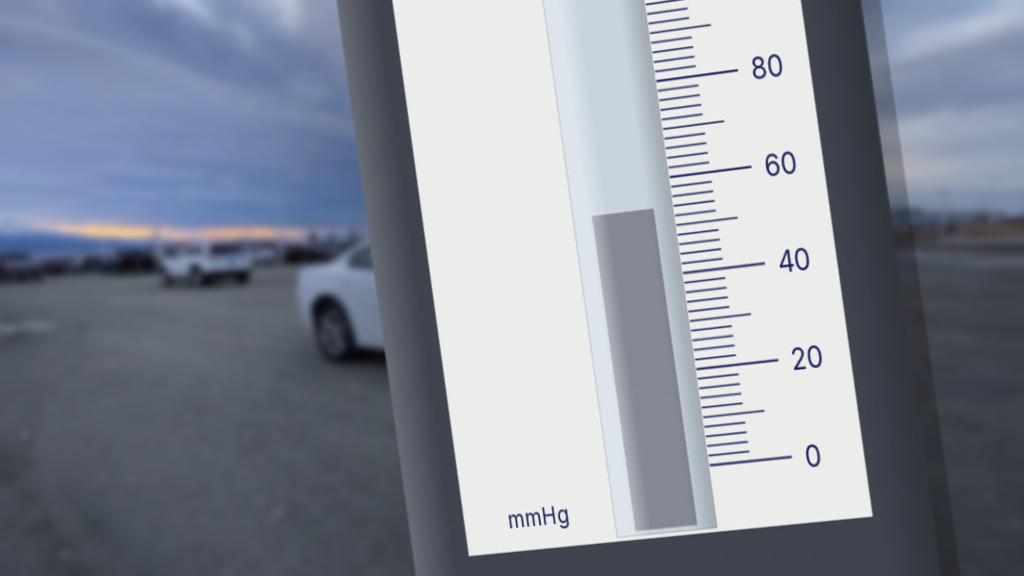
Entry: 54 mmHg
